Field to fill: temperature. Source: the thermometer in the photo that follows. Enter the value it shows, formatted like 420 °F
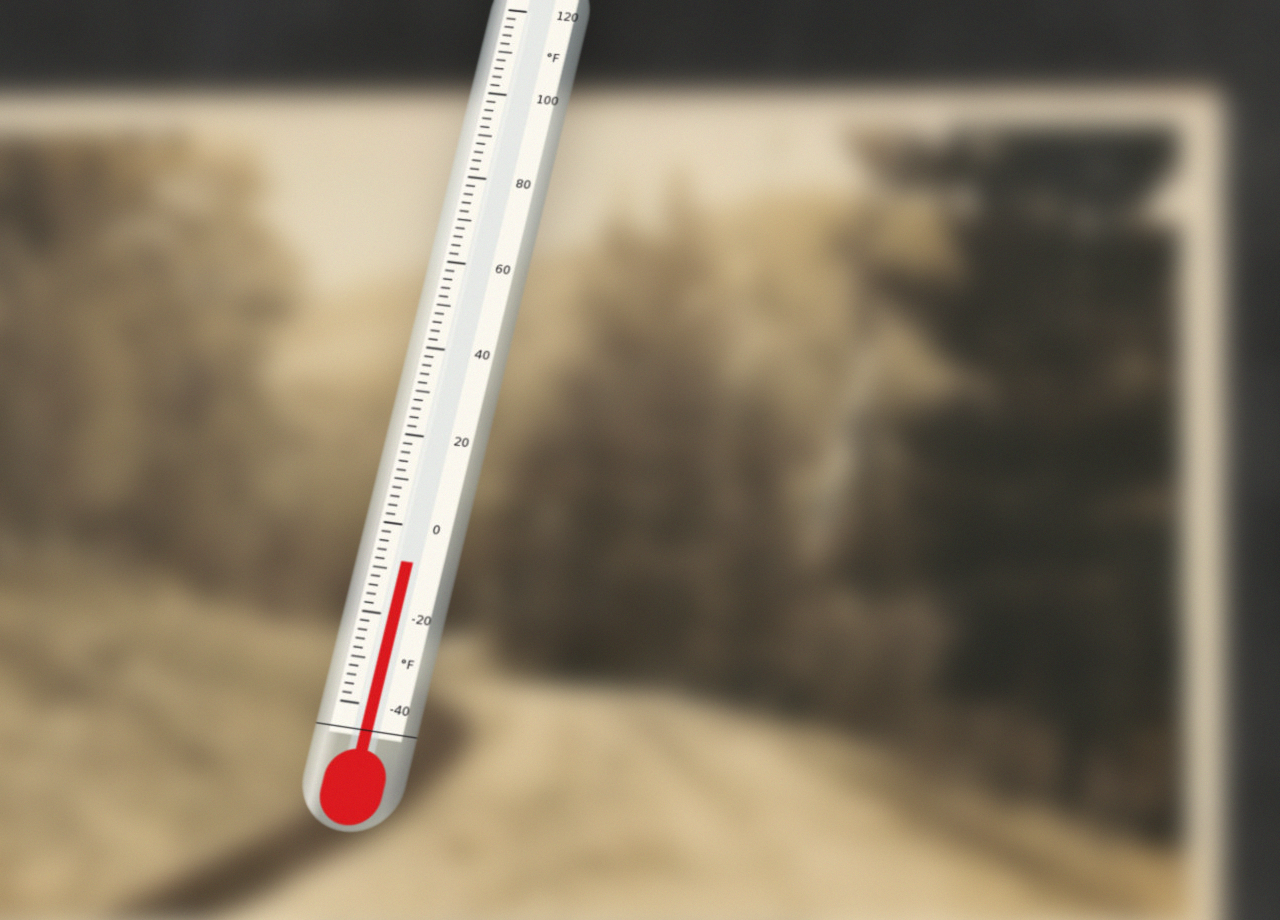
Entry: -8 °F
